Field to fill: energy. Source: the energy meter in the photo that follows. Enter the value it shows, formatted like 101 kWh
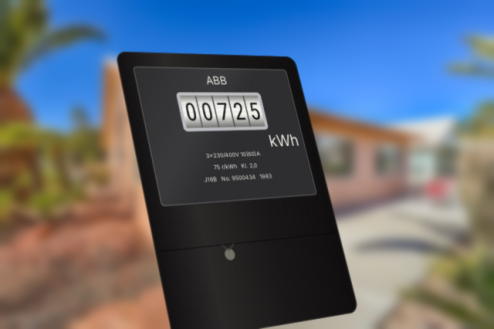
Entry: 725 kWh
